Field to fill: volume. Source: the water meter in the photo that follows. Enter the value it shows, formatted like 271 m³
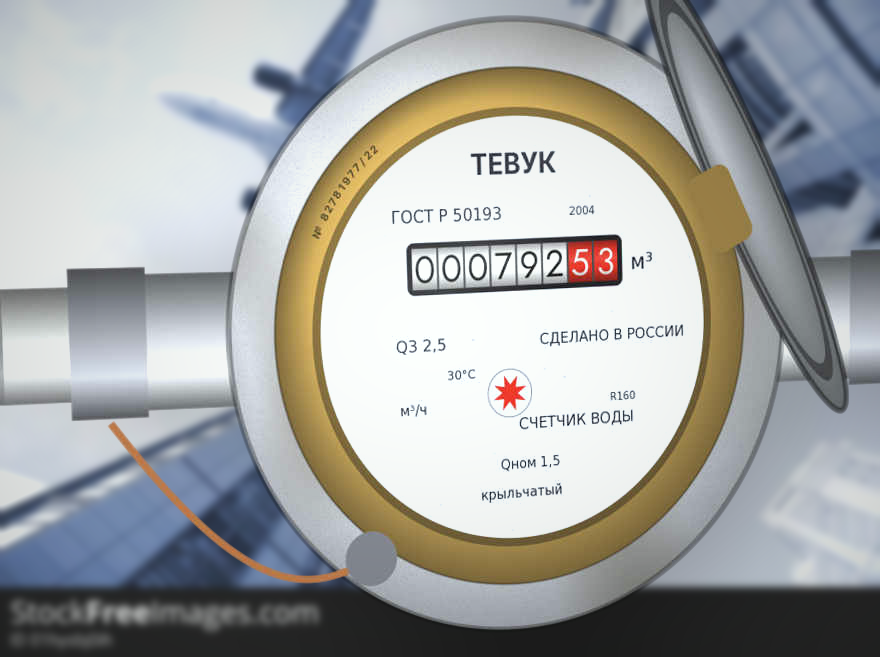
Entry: 792.53 m³
